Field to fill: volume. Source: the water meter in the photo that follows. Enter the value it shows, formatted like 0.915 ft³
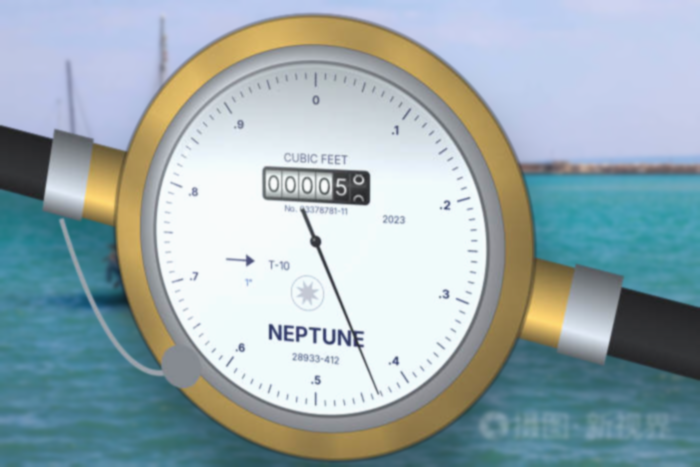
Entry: 58.43 ft³
